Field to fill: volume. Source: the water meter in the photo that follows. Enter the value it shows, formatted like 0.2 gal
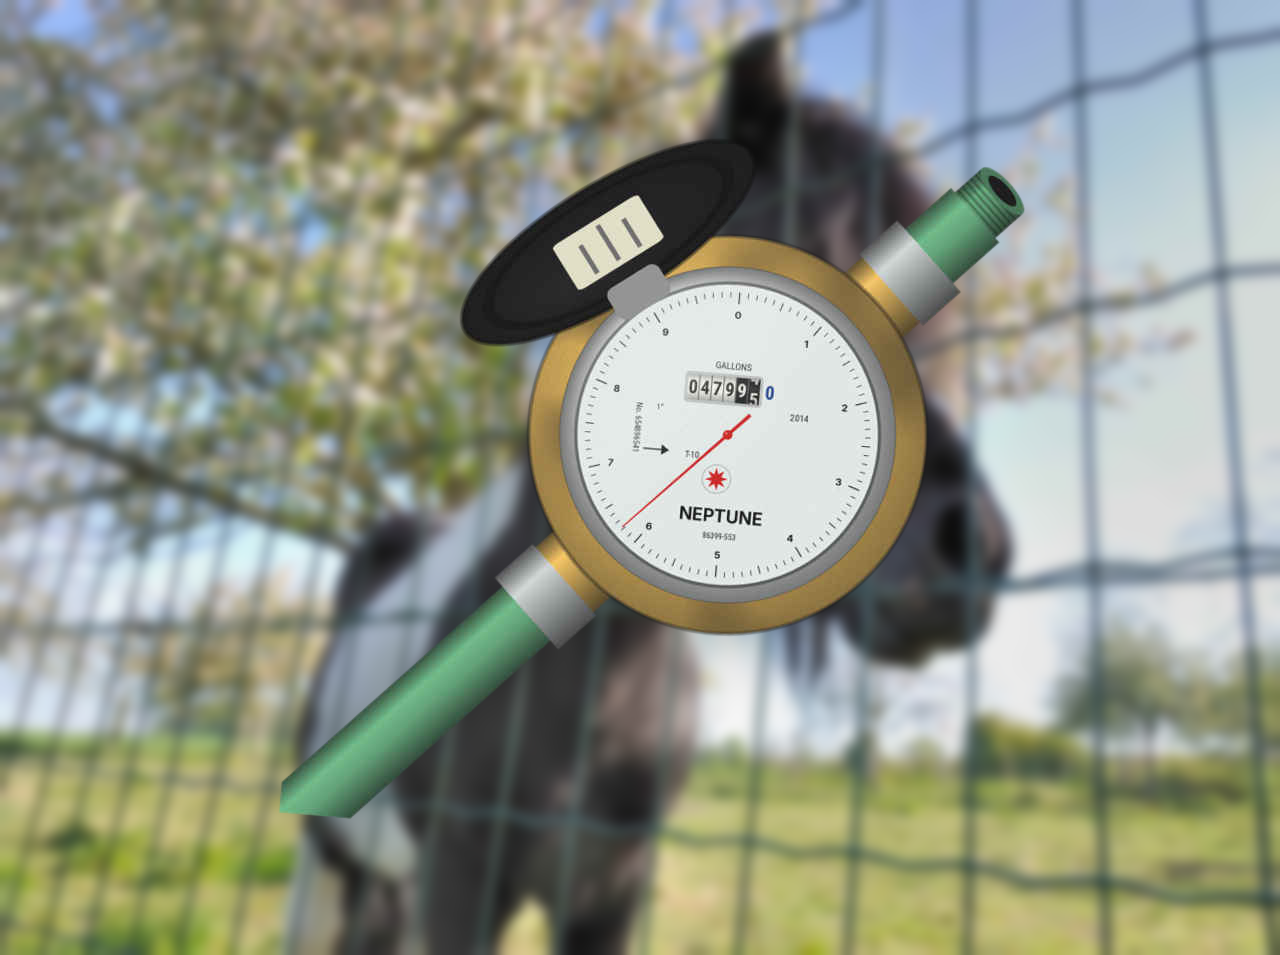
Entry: 479946.2 gal
